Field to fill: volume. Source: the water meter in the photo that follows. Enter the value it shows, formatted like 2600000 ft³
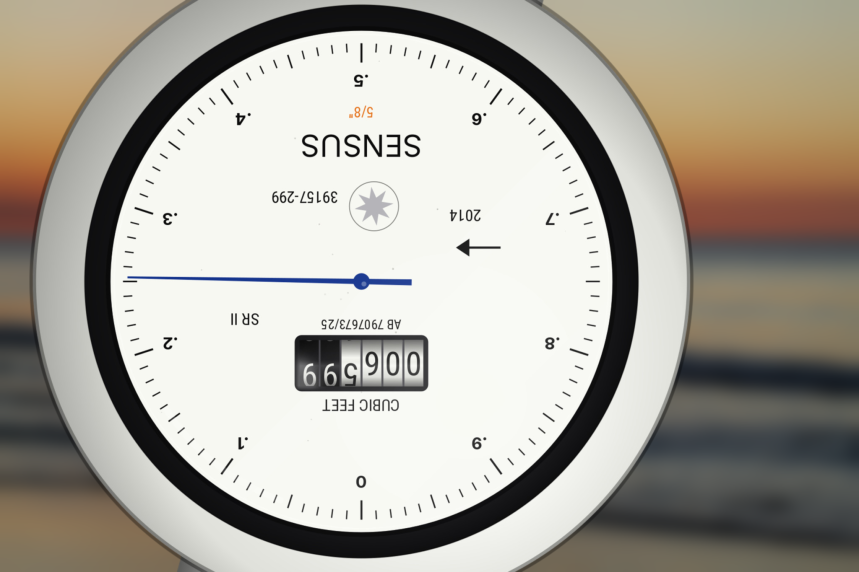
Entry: 6599.25 ft³
